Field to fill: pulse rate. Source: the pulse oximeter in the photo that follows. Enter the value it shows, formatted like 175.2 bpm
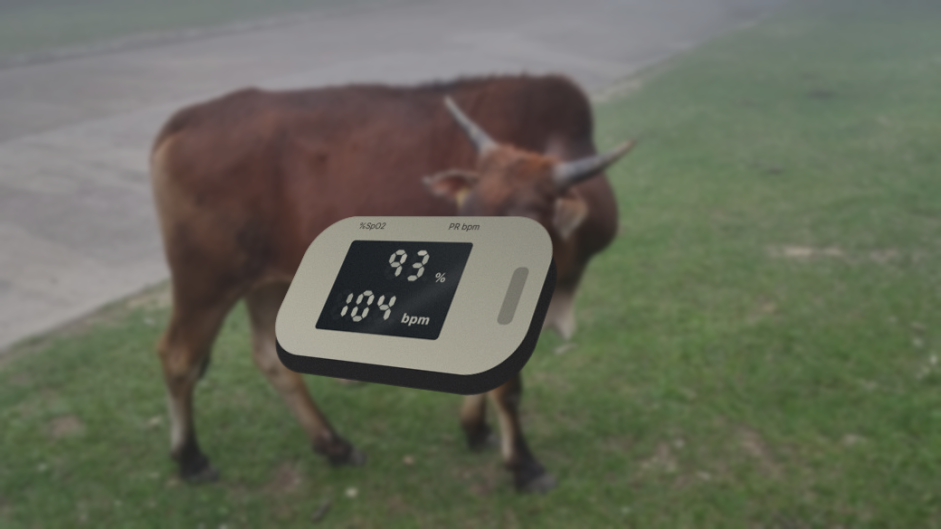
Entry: 104 bpm
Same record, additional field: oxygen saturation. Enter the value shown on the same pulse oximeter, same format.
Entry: 93 %
